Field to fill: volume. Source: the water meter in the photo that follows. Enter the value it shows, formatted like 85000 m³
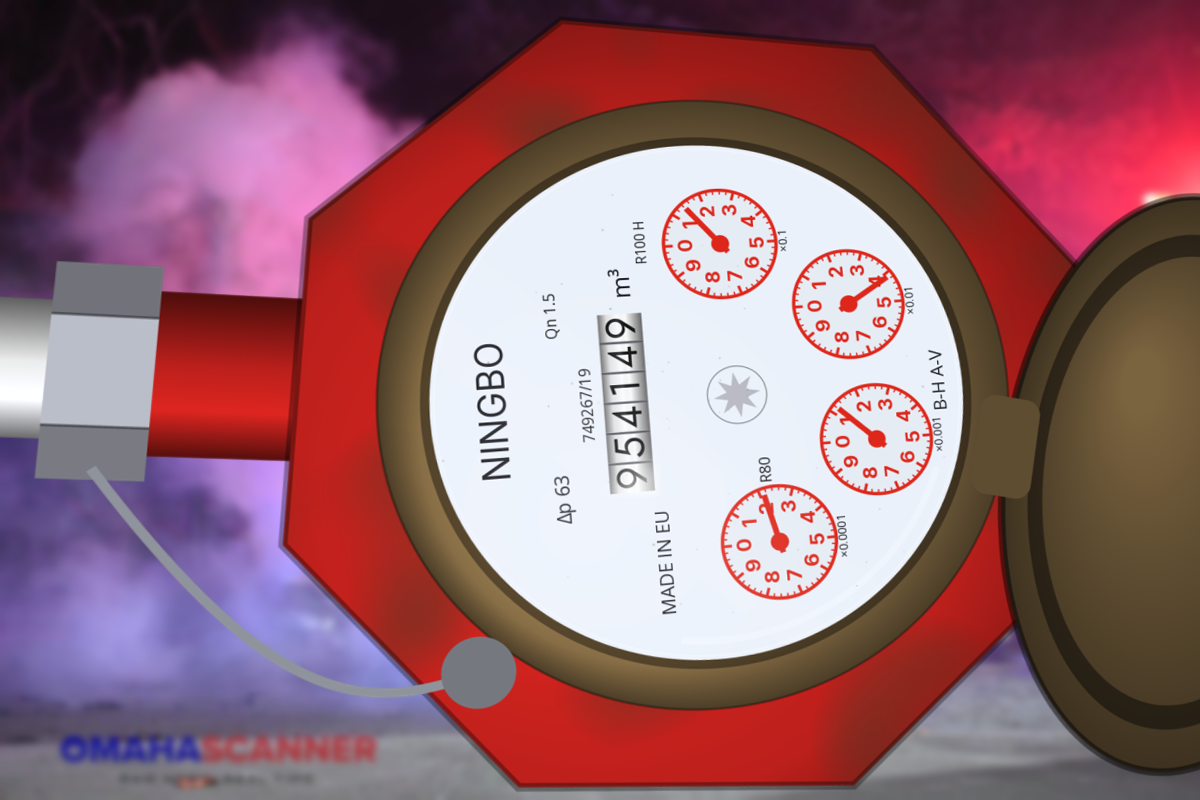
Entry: 954149.1412 m³
